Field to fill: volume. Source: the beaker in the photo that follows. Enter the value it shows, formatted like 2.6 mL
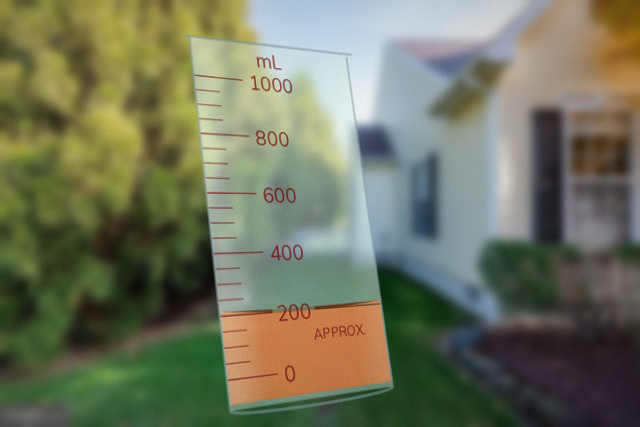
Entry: 200 mL
